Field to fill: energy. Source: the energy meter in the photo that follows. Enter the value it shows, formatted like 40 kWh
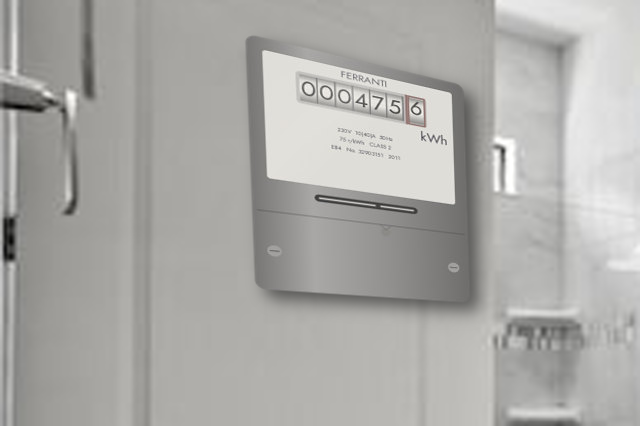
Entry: 475.6 kWh
